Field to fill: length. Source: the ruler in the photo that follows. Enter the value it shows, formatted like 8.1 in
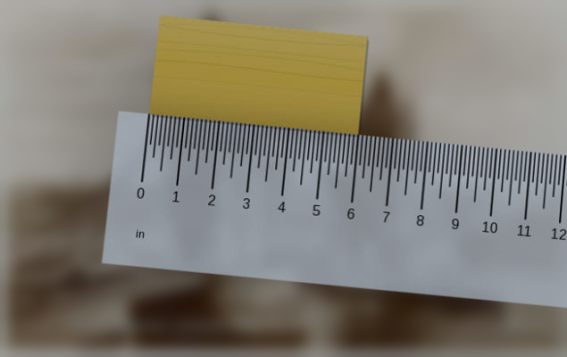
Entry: 6 in
